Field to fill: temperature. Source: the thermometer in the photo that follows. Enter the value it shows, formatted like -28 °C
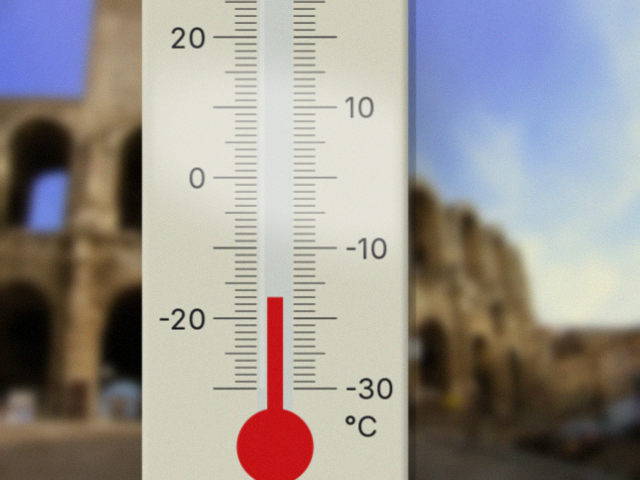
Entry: -17 °C
